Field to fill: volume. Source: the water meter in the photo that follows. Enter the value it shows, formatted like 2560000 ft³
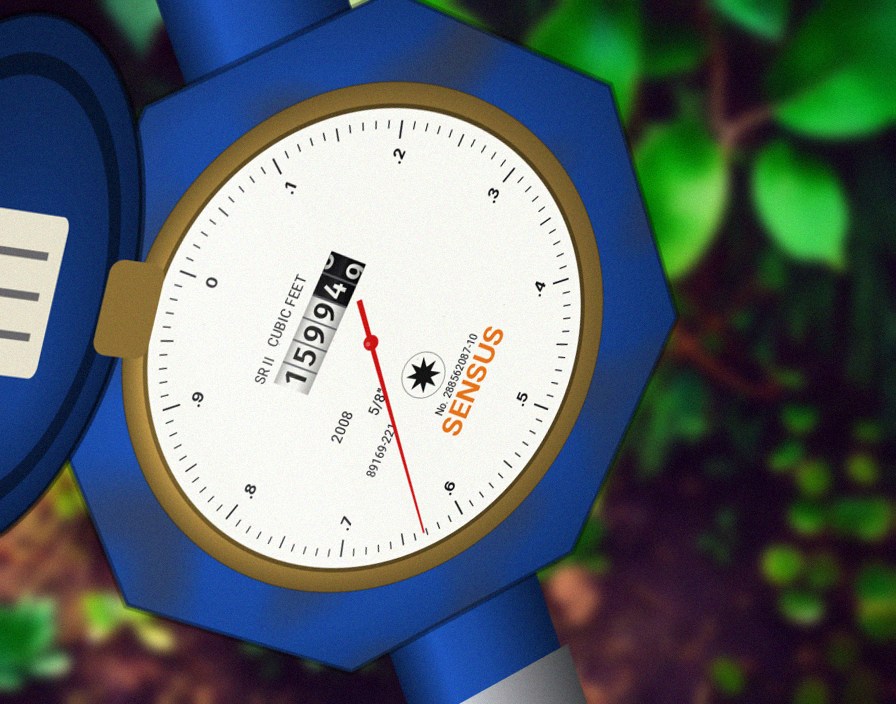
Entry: 159948.63 ft³
